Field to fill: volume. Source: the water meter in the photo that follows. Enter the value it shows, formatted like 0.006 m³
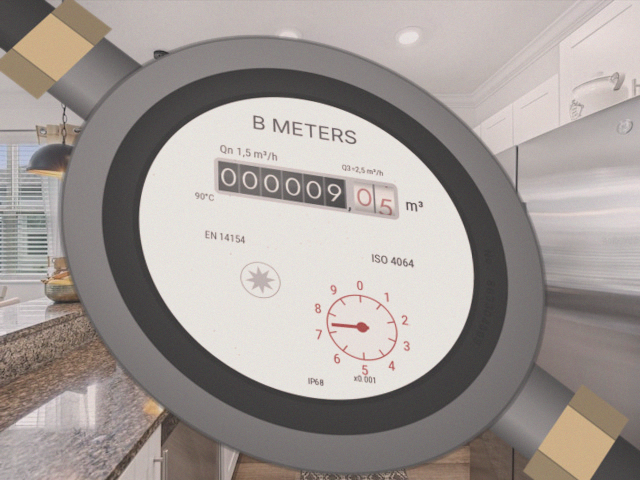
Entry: 9.047 m³
